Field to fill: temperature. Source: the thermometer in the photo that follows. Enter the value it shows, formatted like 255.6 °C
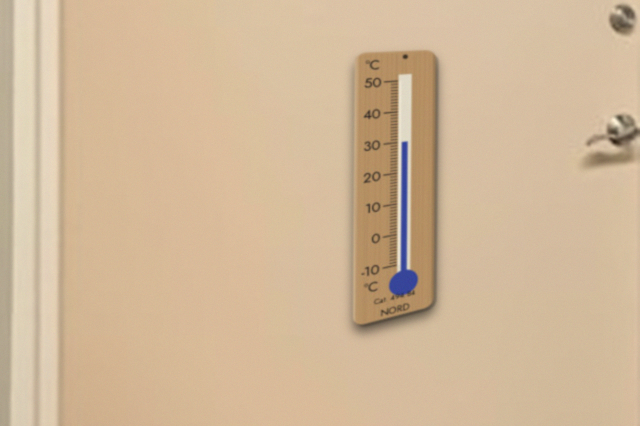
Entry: 30 °C
